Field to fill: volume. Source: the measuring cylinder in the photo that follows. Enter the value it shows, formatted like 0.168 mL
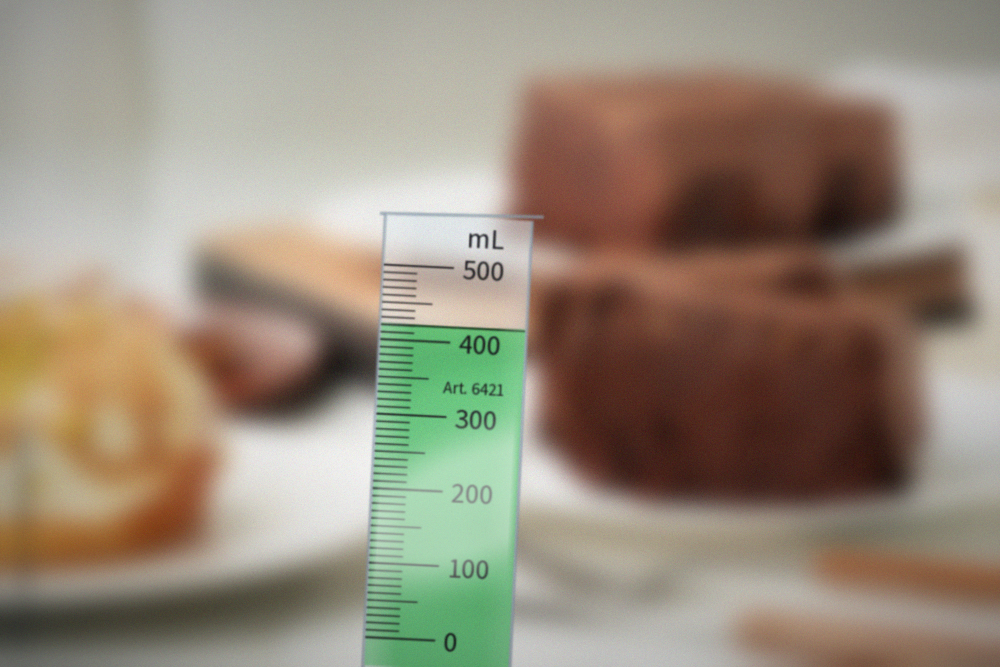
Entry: 420 mL
